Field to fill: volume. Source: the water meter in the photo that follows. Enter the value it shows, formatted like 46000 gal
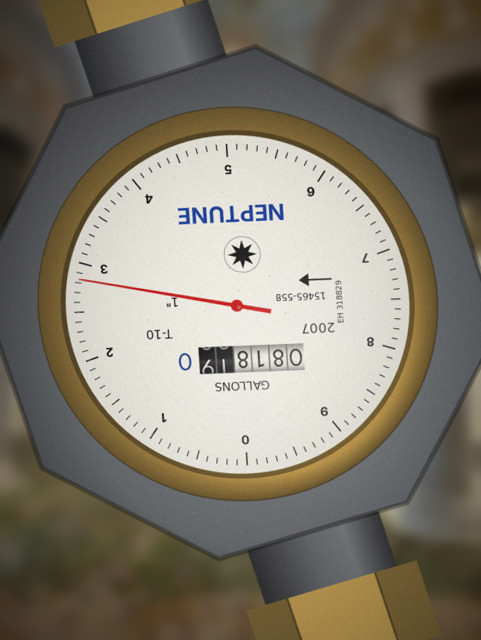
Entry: 818192.8 gal
